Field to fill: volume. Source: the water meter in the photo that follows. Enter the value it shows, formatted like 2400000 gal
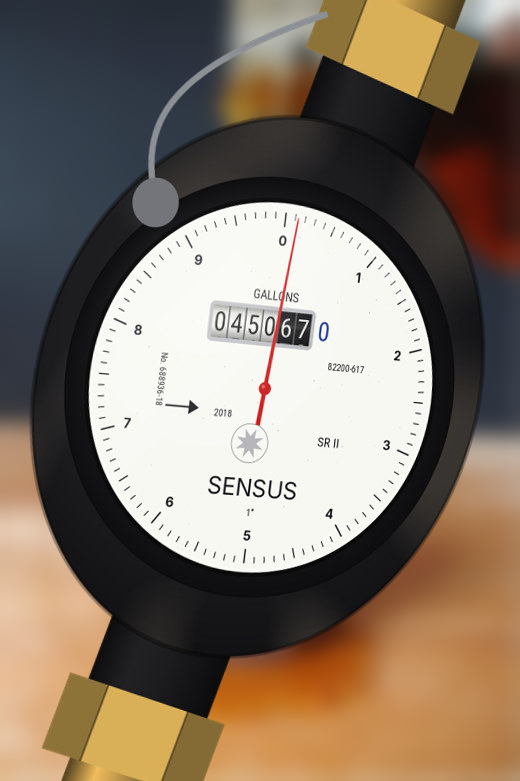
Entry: 450670.1 gal
